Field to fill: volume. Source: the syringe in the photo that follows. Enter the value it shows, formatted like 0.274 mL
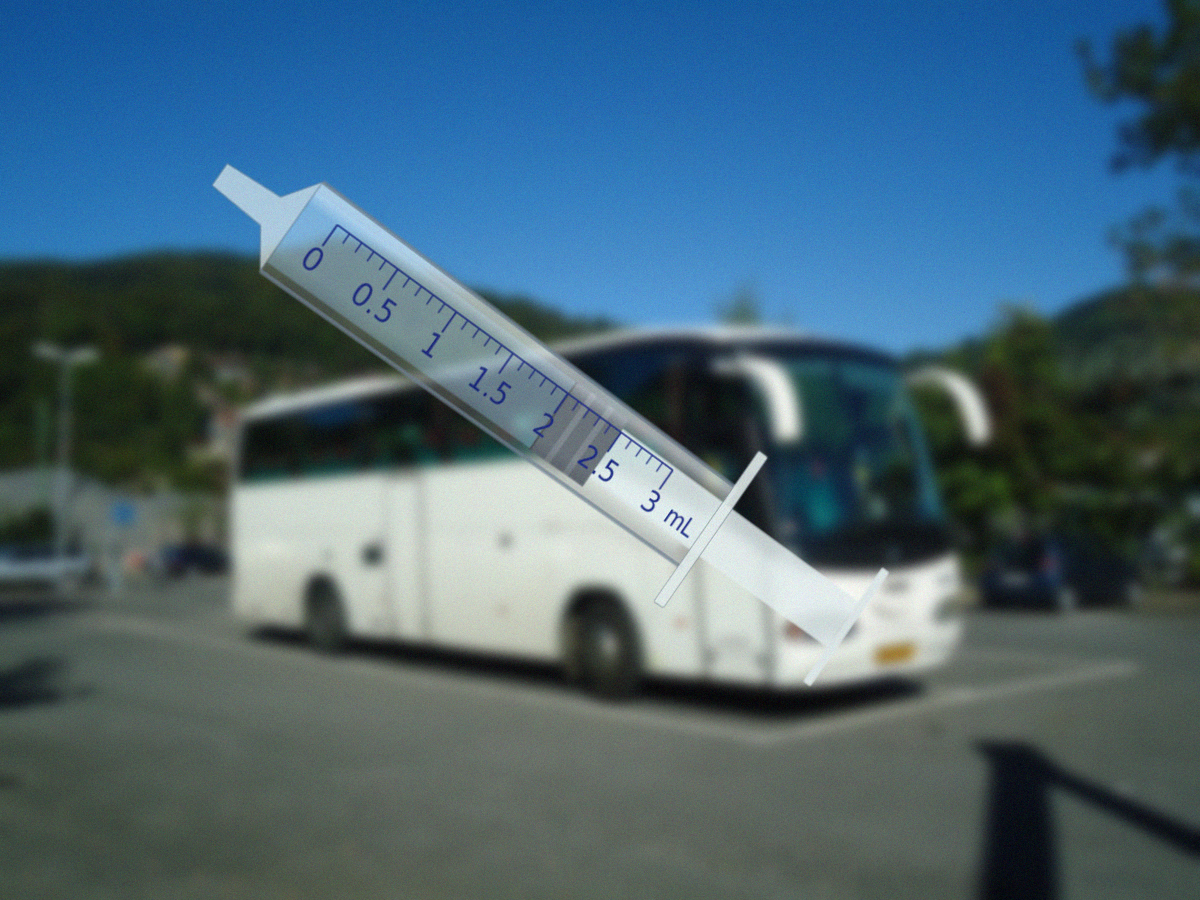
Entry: 2 mL
